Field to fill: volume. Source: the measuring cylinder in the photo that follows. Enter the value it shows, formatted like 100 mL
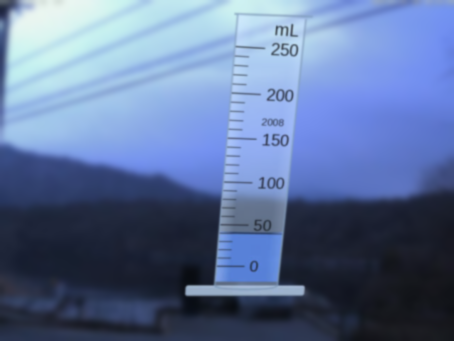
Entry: 40 mL
